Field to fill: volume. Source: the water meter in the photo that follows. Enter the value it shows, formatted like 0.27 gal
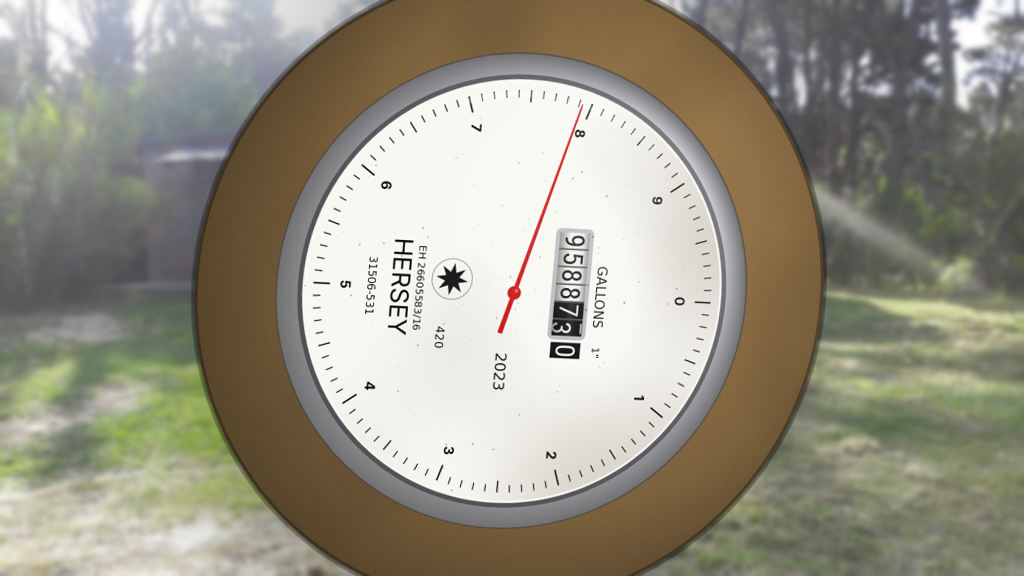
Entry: 9588727.9 gal
